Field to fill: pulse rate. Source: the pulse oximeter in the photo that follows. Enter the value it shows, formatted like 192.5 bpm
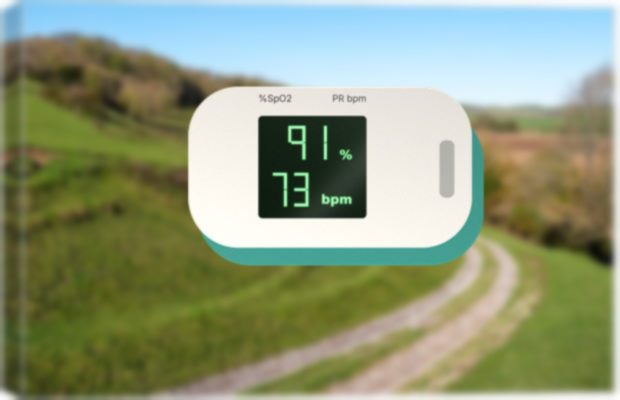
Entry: 73 bpm
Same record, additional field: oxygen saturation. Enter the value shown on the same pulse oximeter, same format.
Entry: 91 %
